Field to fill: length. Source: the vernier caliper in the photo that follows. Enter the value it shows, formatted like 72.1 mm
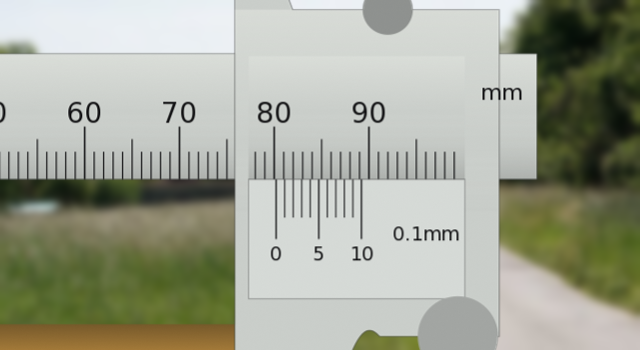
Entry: 80.2 mm
